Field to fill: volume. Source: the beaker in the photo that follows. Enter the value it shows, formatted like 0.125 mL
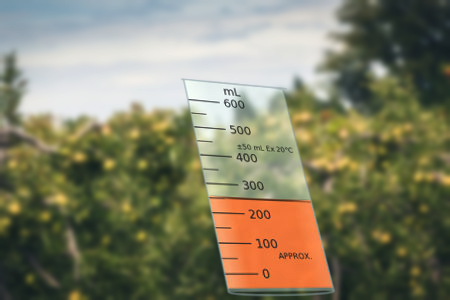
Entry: 250 mL
